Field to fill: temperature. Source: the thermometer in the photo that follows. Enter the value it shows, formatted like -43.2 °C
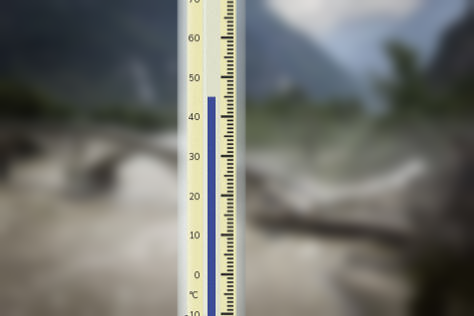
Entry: 45 °C
